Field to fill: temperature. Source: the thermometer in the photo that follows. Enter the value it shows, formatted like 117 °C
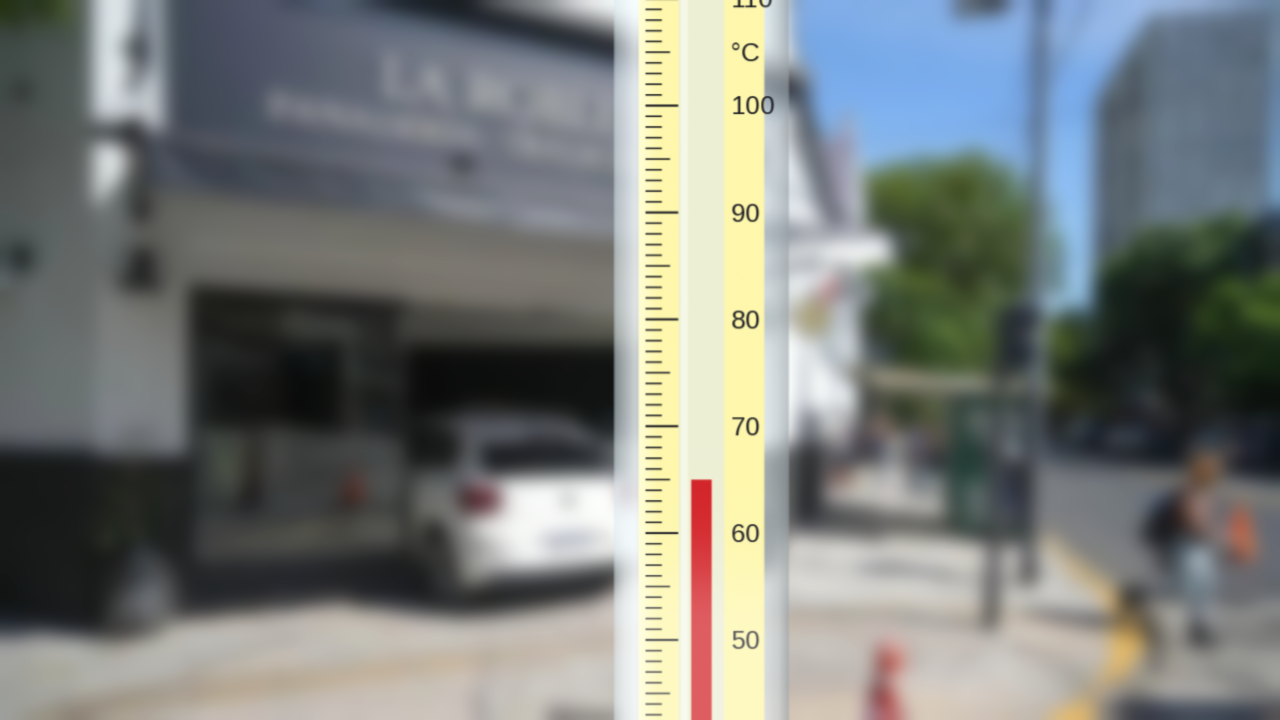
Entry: 65 °C
